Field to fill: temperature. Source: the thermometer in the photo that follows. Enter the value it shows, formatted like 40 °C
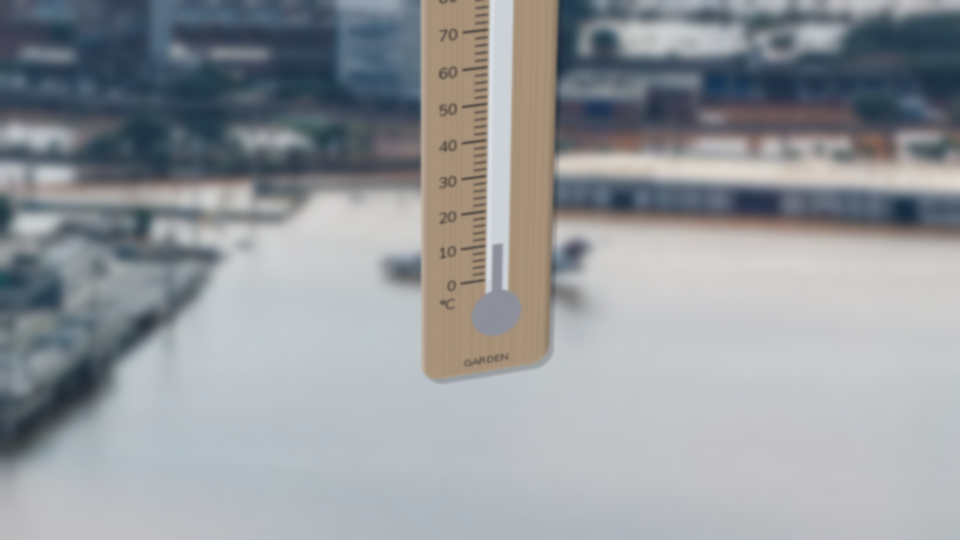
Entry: 10 °C
